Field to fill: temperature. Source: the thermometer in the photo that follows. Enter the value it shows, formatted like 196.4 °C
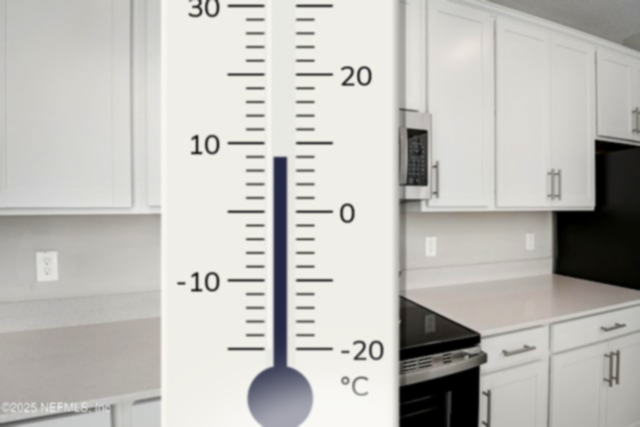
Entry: 8 °C
